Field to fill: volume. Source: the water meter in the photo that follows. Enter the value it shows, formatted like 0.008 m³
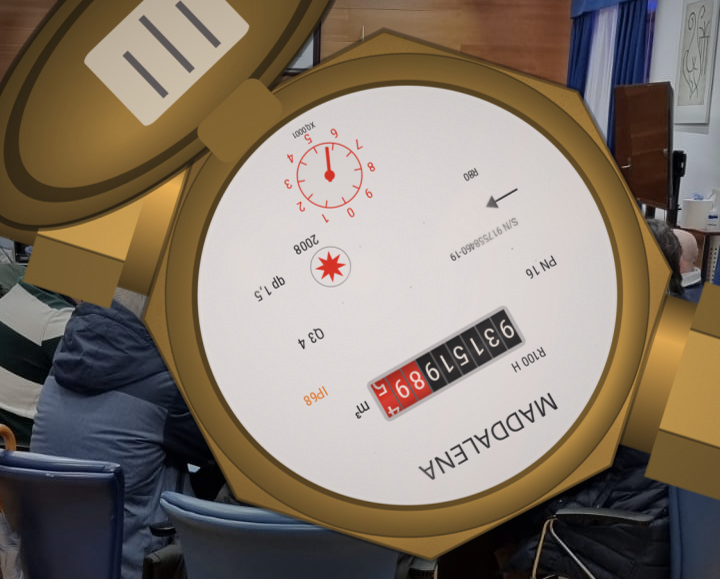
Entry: 931519.8945 m³
